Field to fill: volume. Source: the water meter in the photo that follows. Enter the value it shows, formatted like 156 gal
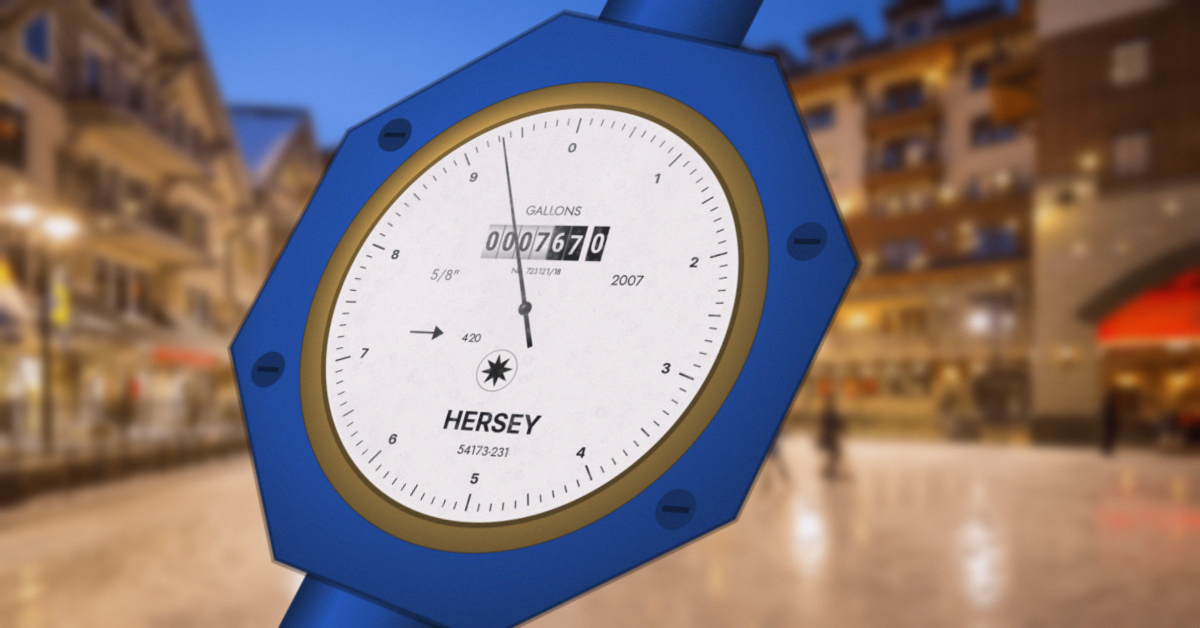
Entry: 7669.3 gal
